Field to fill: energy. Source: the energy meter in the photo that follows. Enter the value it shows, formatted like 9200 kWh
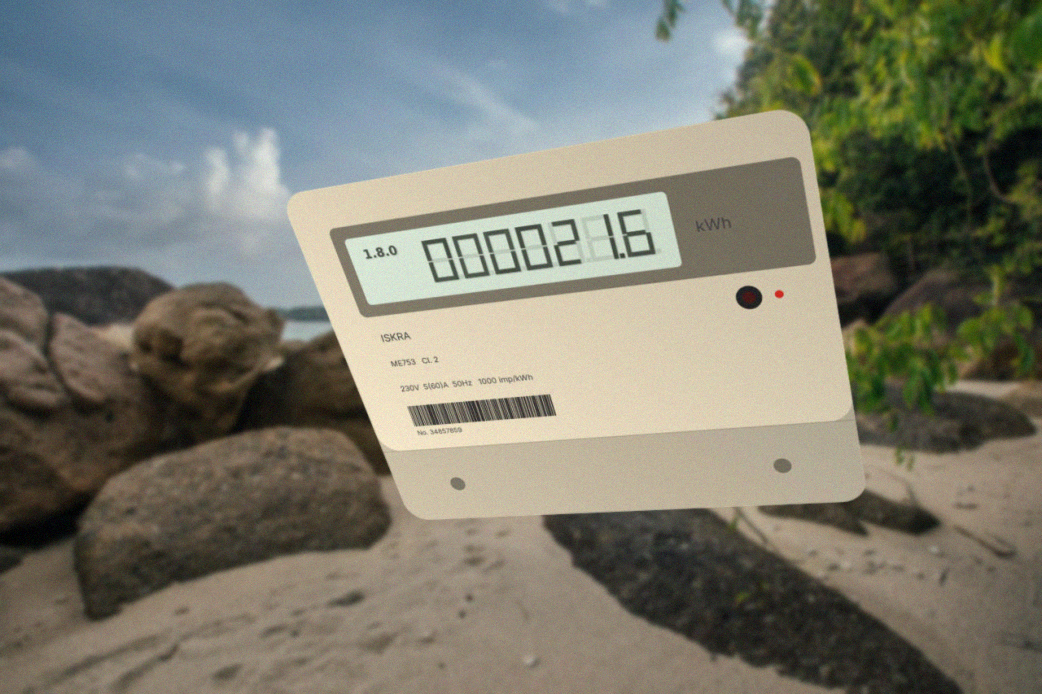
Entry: 21.6 kWh
